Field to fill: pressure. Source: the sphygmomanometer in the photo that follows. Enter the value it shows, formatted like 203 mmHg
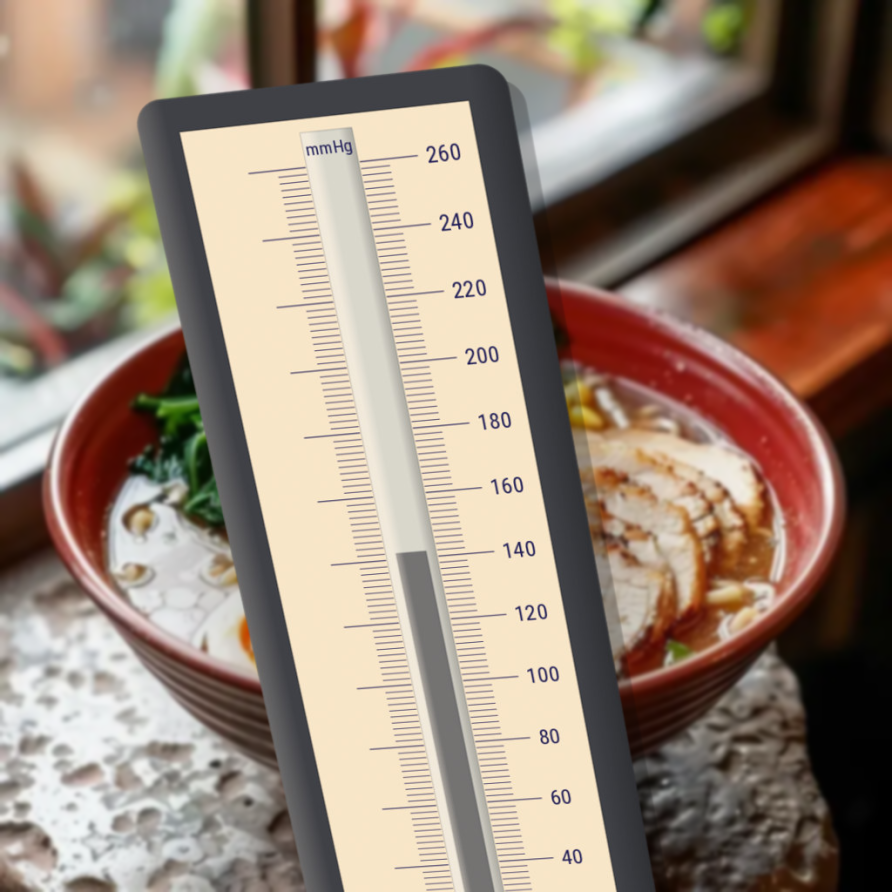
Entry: 142 mmHg
